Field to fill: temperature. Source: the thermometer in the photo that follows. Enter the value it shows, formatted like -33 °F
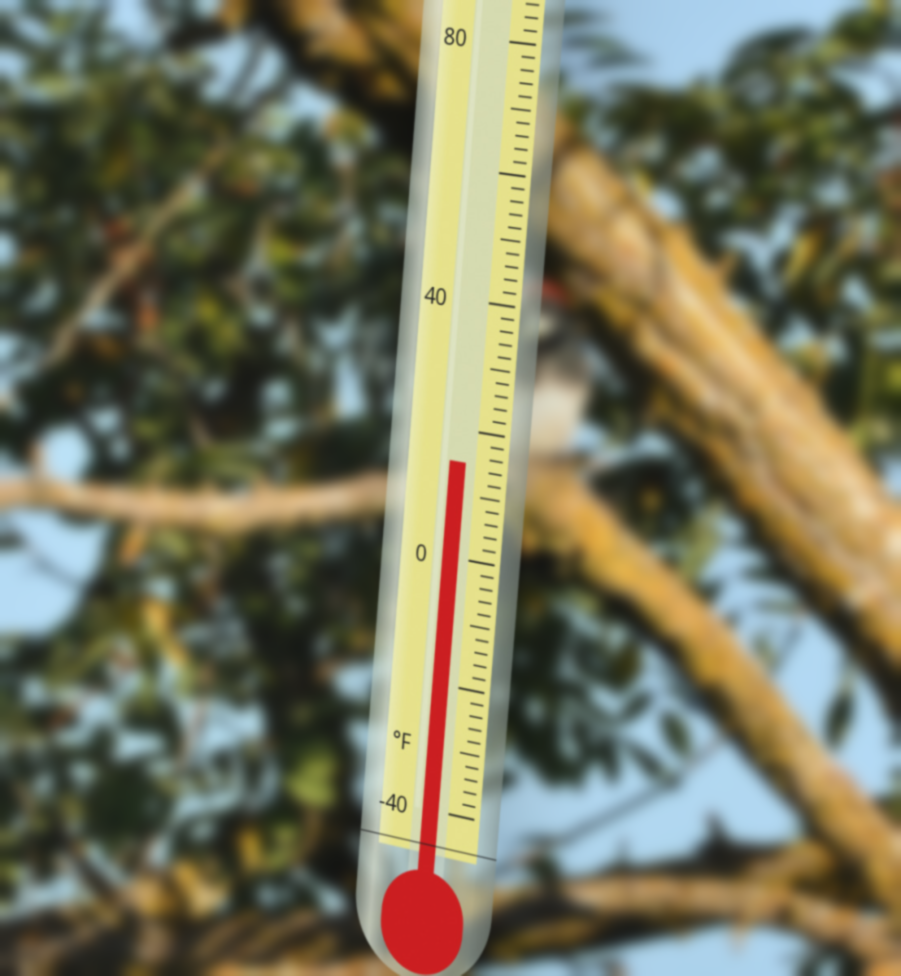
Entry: 15 °F
